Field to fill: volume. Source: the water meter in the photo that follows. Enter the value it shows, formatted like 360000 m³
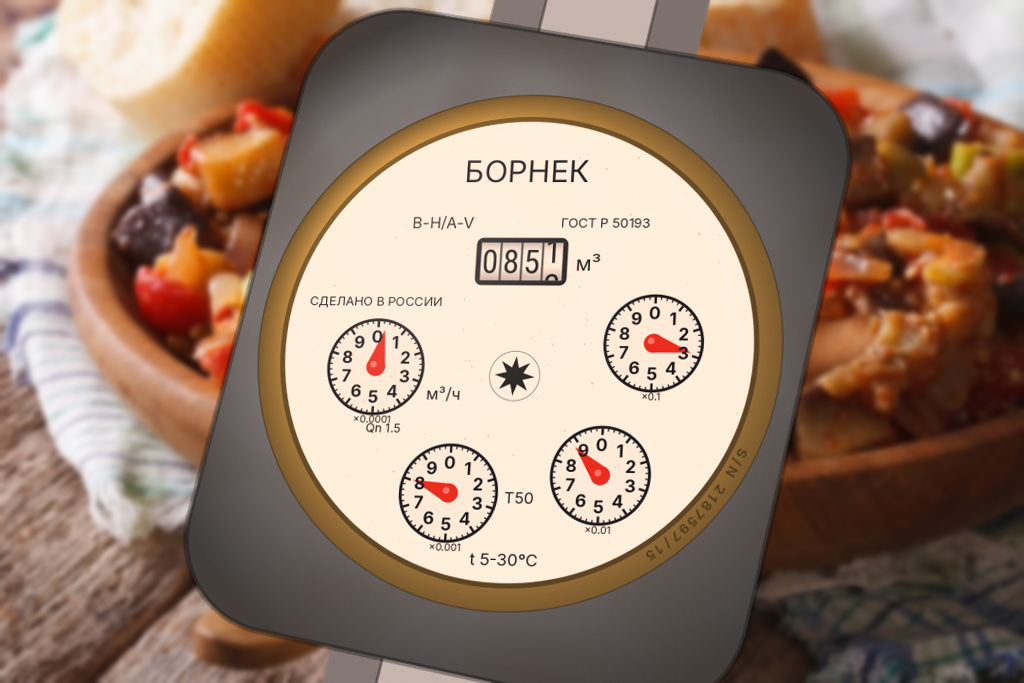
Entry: 851.2880 m³
